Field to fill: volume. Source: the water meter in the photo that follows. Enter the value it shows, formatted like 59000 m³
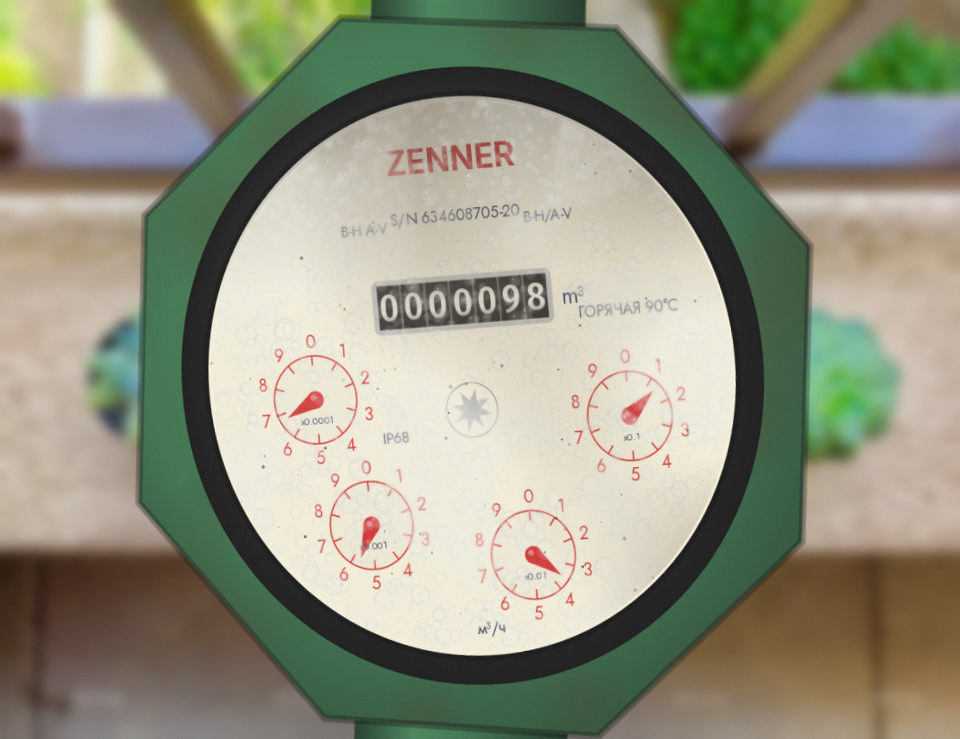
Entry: 98.1356 m³
